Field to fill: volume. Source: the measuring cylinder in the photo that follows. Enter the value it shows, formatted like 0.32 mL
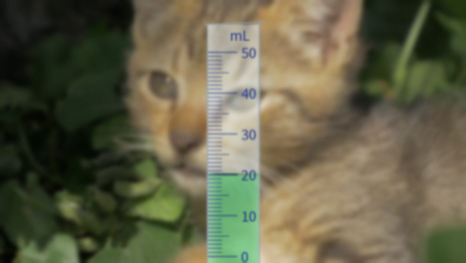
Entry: 20 mL
